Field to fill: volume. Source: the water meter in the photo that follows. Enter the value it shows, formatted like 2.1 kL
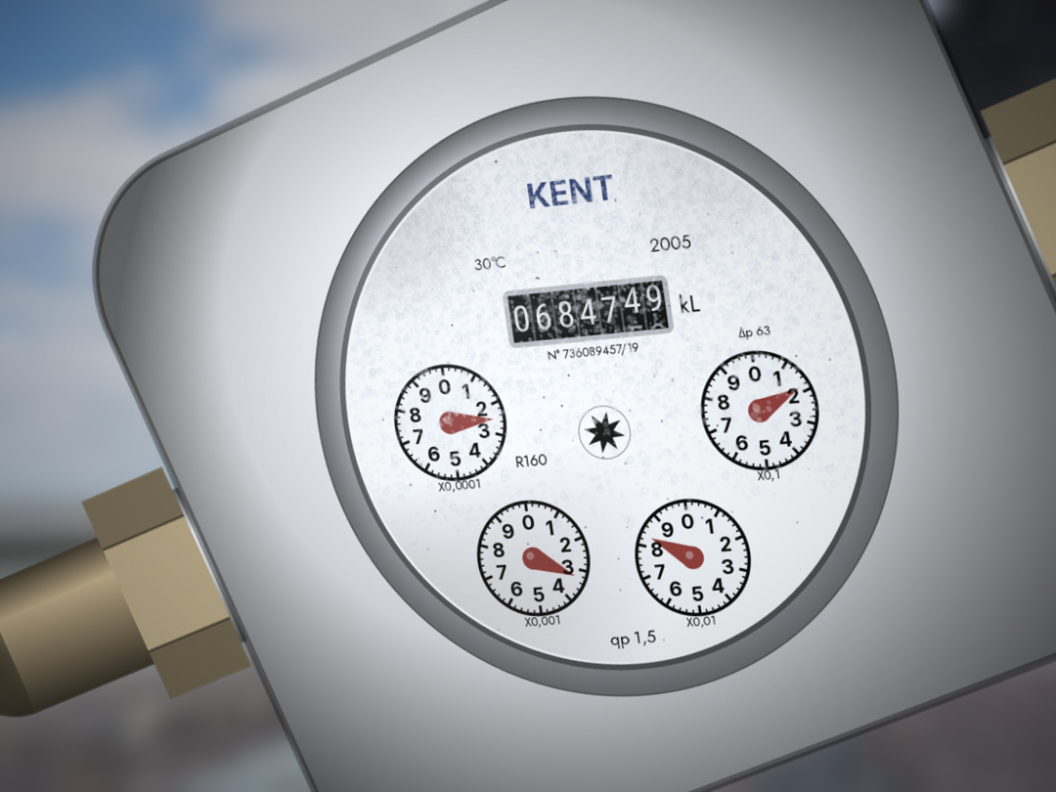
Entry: 684749.1832 kL
